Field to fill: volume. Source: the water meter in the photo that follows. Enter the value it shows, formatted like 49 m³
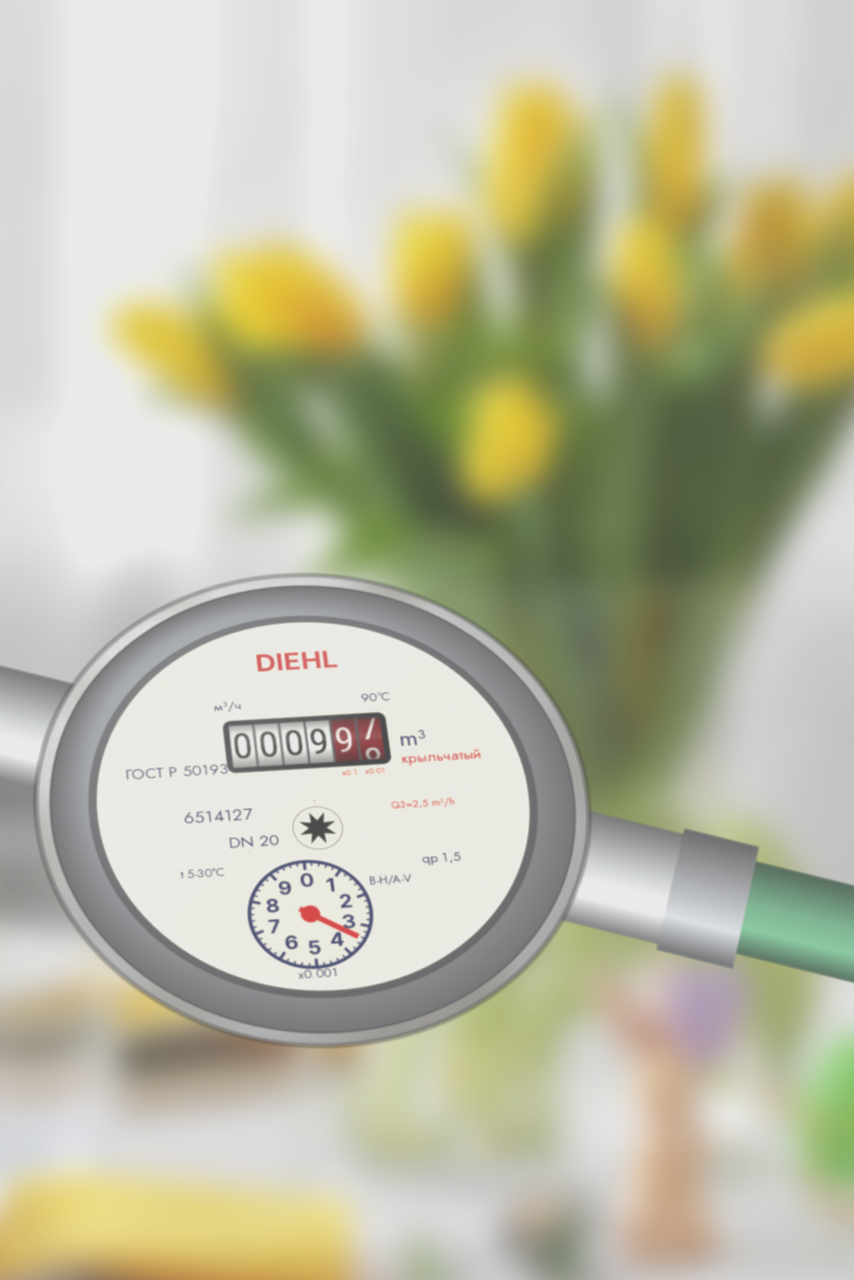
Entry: 9.973 m³
